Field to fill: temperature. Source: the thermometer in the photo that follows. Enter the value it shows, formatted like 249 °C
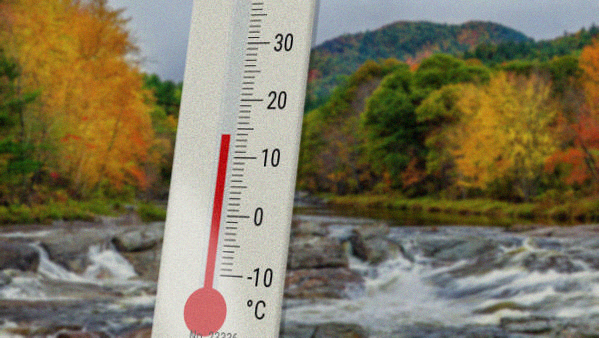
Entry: 14 °C
